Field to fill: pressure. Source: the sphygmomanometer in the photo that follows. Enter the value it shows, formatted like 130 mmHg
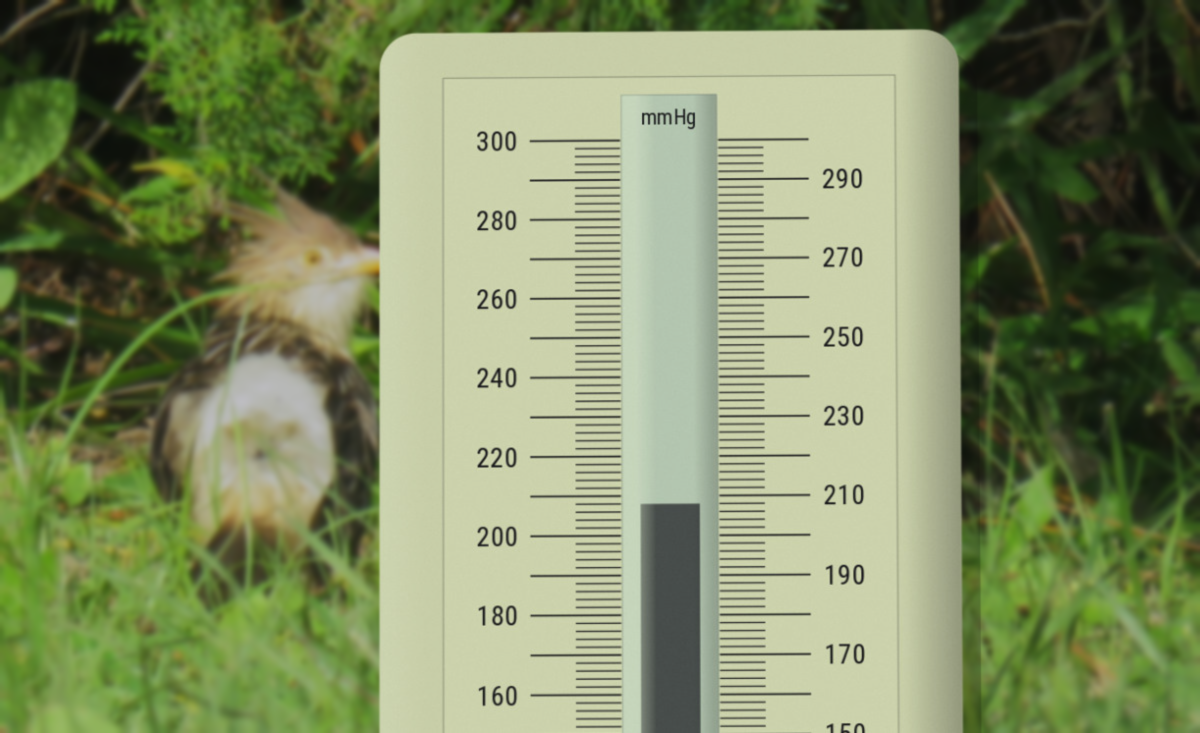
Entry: 208 mmHg
